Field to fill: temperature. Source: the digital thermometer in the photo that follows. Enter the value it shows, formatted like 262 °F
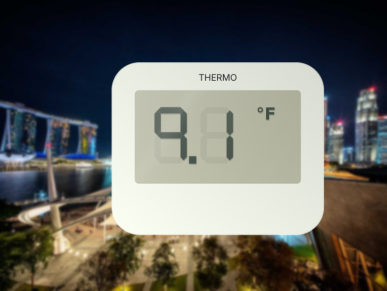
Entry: 9.1 °F
